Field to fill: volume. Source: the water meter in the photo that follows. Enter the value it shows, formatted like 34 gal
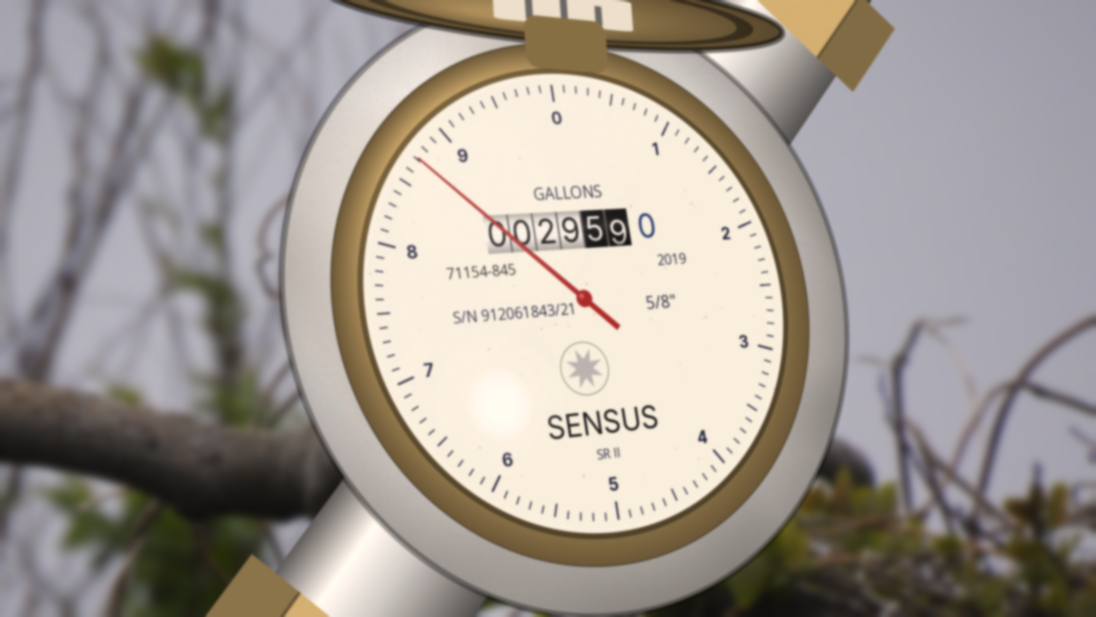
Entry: 29588.7 gal
